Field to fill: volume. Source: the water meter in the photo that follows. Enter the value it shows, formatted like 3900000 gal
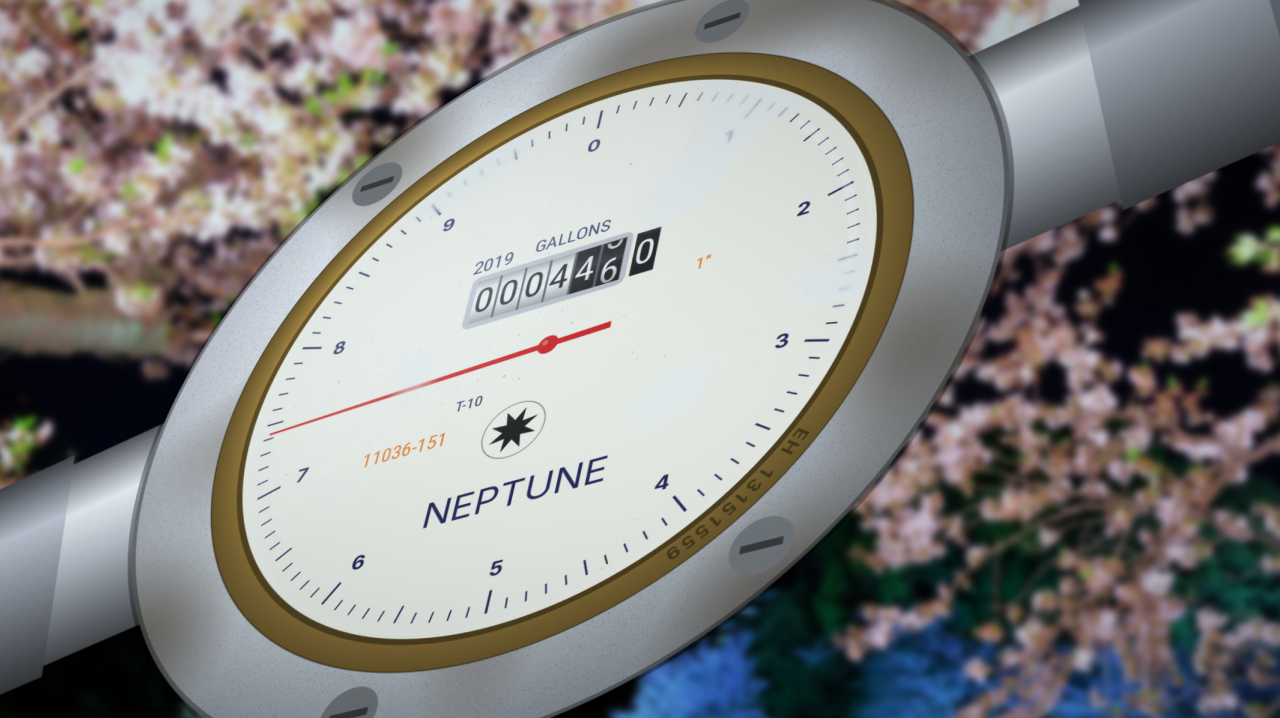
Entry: 4457.4 gal
